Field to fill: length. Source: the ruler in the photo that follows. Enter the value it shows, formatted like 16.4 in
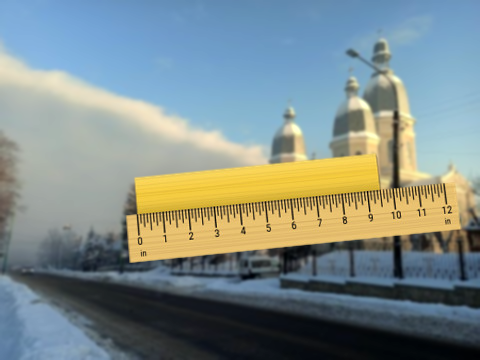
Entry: 9.5 in
